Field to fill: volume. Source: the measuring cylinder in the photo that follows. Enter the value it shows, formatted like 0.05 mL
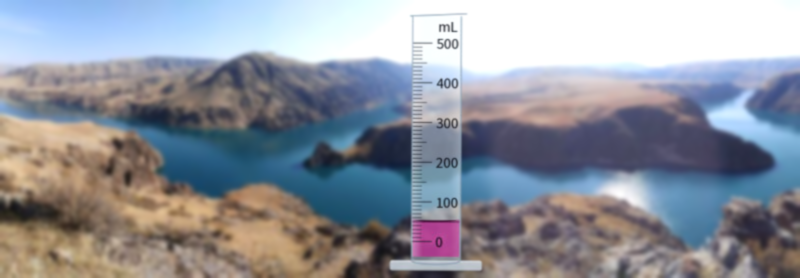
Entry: 50 mL
